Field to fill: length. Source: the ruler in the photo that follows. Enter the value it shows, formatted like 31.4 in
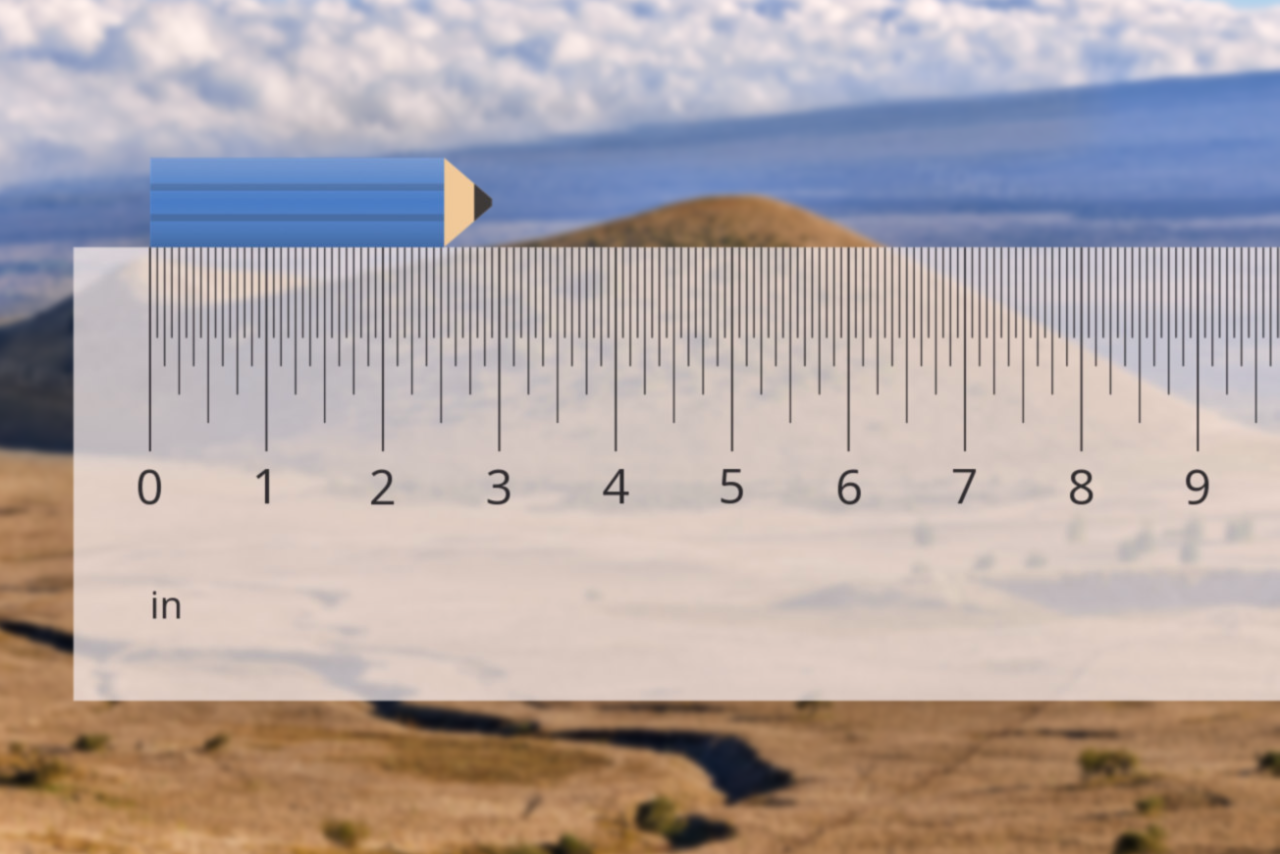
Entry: 2.9375 in
